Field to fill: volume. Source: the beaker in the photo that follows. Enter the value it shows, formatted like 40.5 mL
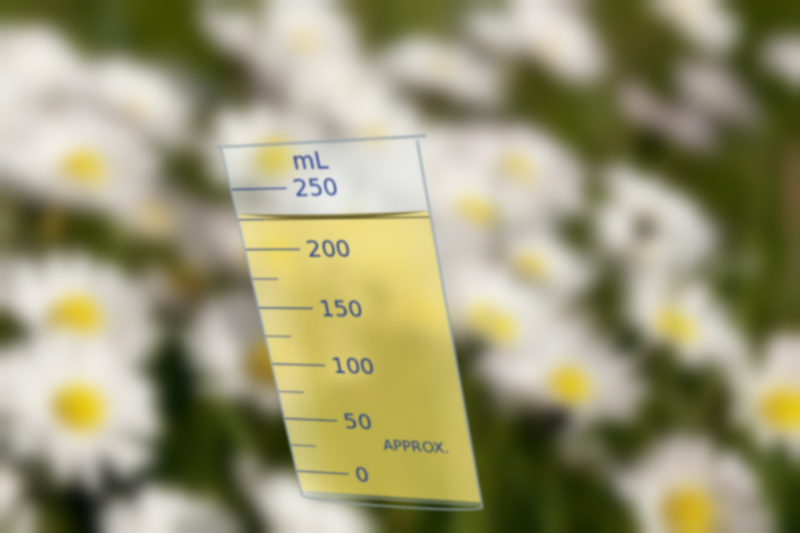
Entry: 225 mL
